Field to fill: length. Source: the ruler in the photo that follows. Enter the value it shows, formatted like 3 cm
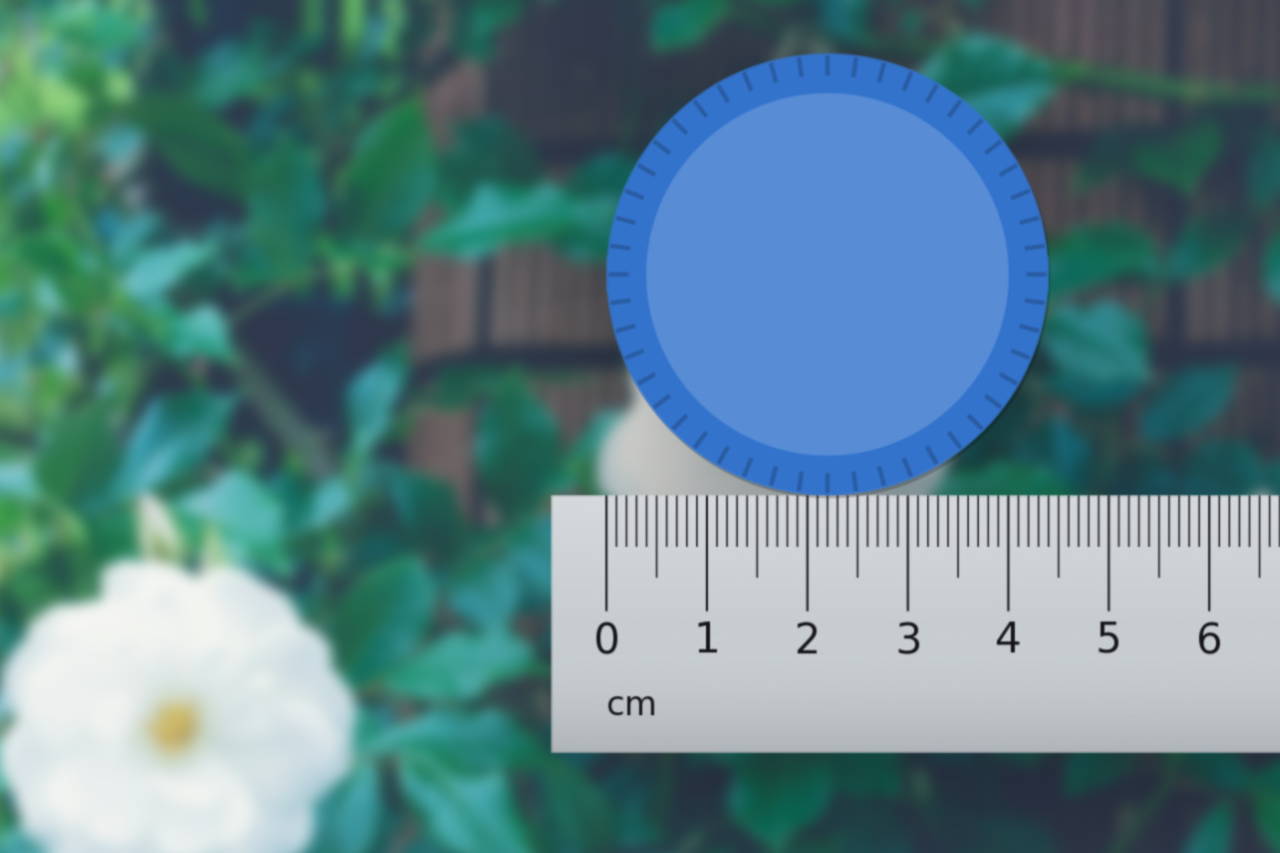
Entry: 4.4 cm
